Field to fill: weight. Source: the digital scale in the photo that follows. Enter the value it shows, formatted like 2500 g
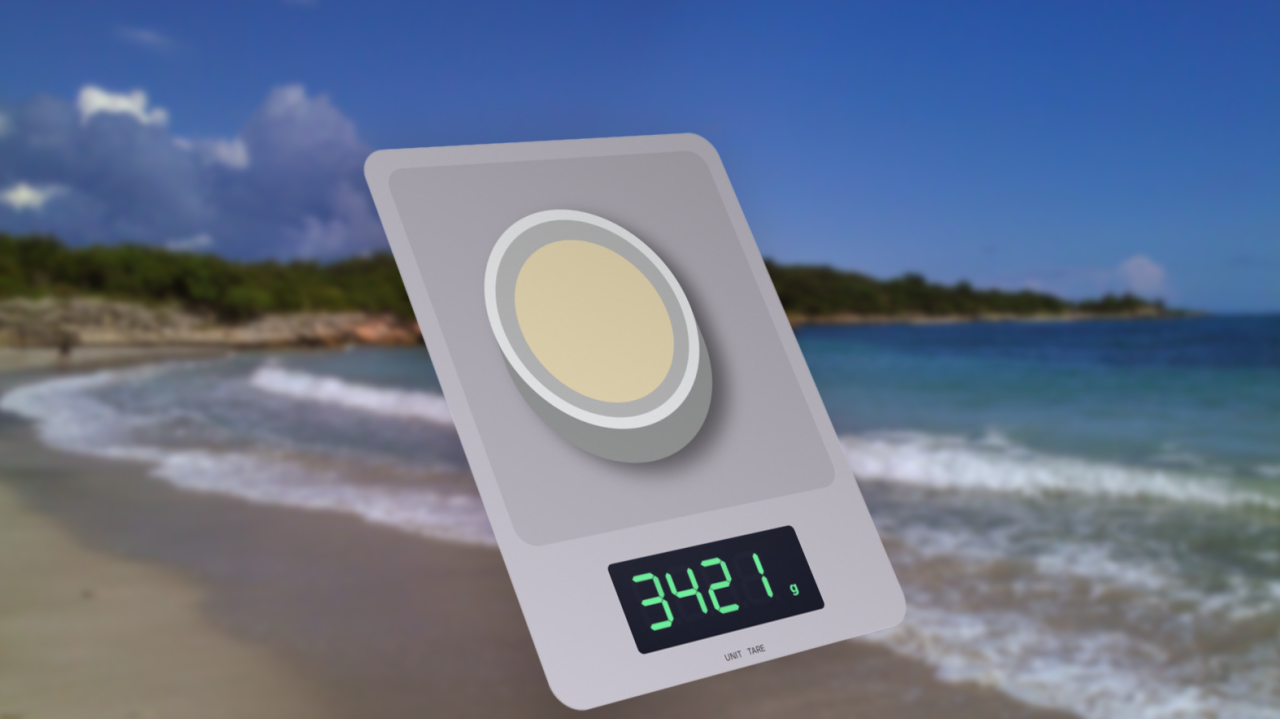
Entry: 3421 g
